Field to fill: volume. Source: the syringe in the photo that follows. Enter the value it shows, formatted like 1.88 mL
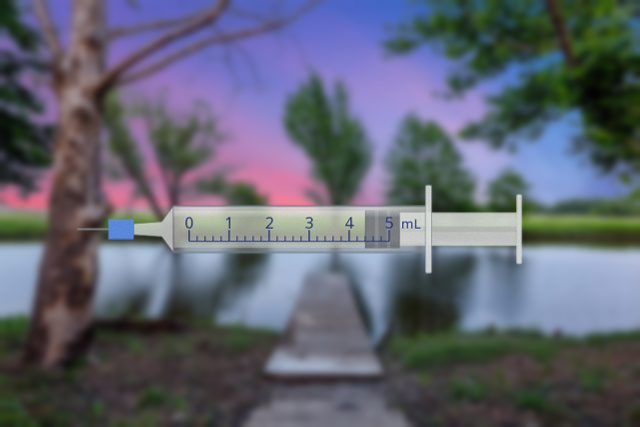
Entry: 4.4 mL
